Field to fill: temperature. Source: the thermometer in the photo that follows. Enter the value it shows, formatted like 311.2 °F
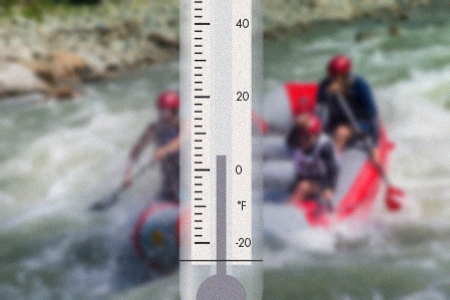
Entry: 4 °F
